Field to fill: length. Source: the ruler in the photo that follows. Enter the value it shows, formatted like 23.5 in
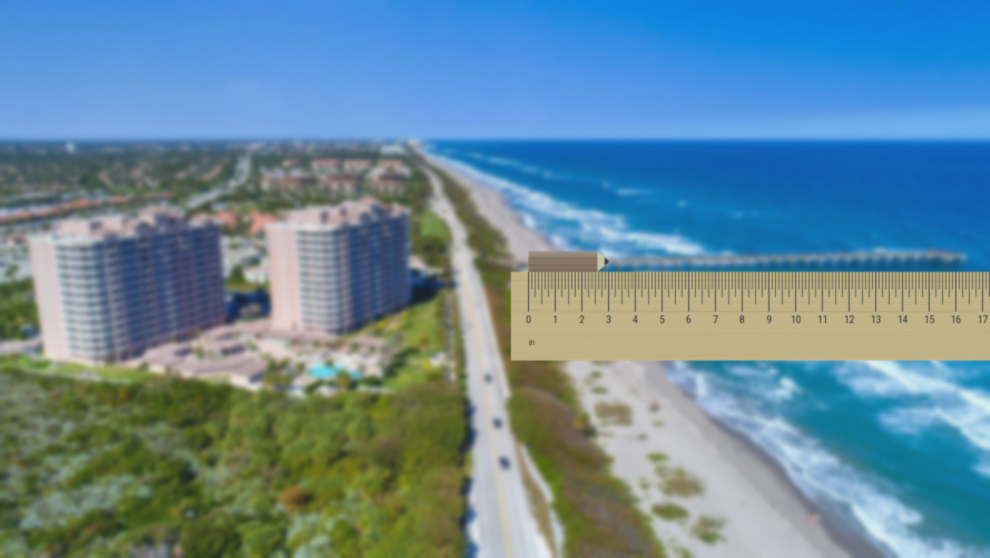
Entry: 3 in
